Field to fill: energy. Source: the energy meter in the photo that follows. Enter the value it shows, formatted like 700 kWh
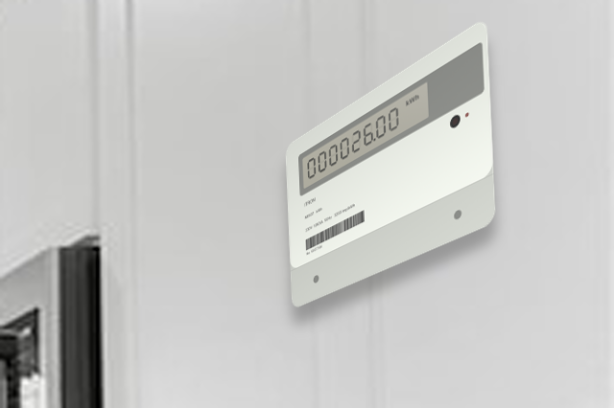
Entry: 26.00 kWh
